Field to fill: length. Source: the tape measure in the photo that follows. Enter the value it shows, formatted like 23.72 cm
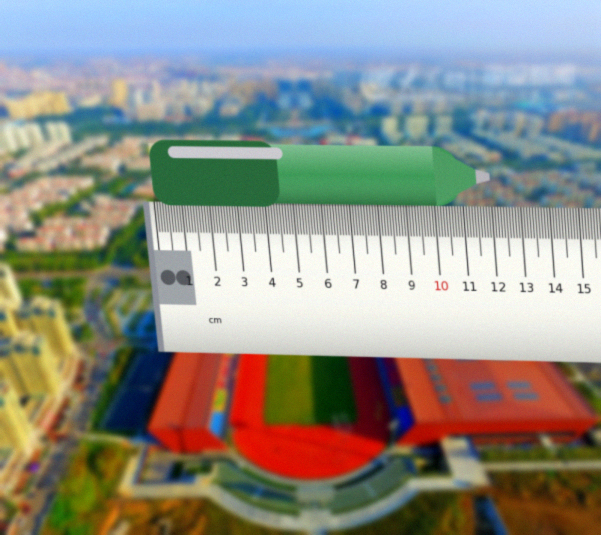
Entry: 12 cm
